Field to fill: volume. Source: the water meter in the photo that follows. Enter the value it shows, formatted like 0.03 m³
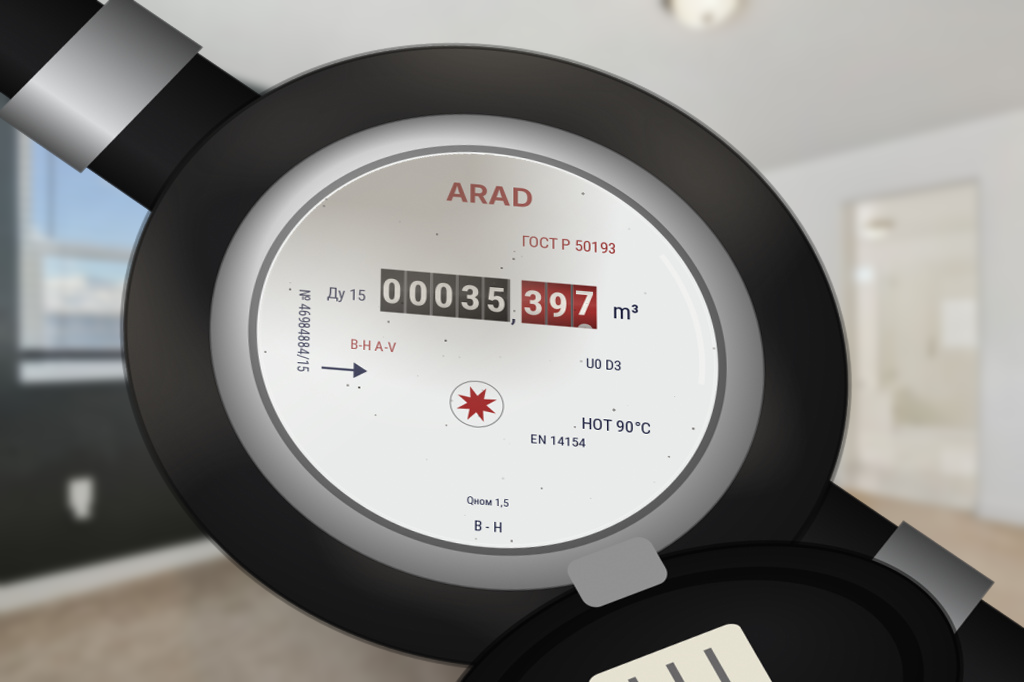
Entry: 35.397 m³
